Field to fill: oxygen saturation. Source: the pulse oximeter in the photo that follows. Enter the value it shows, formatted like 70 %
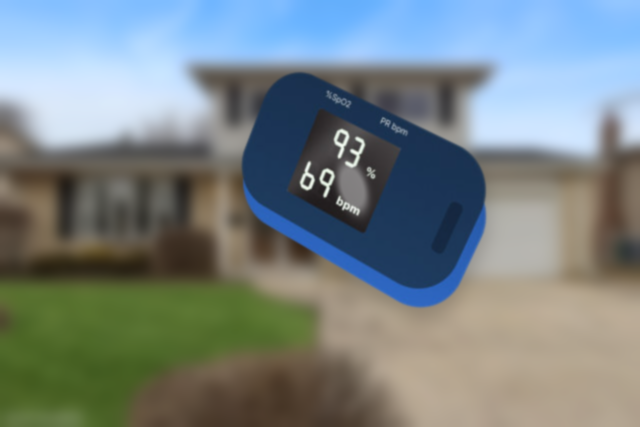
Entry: 93 %
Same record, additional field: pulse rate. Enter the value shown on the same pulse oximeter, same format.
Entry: 69 bpm
